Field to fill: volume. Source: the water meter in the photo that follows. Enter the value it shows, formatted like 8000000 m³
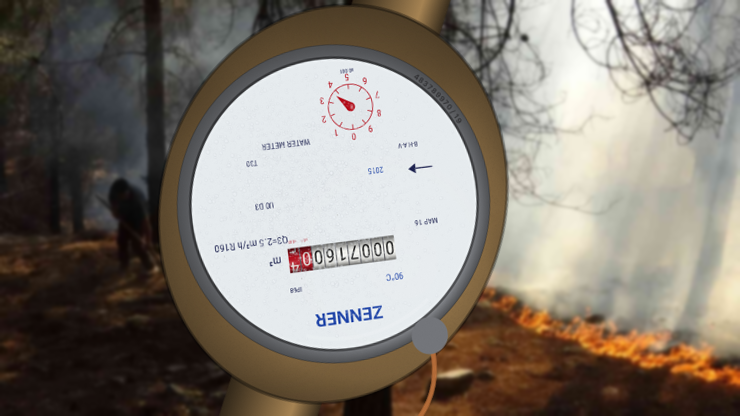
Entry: 7160.043 m³
